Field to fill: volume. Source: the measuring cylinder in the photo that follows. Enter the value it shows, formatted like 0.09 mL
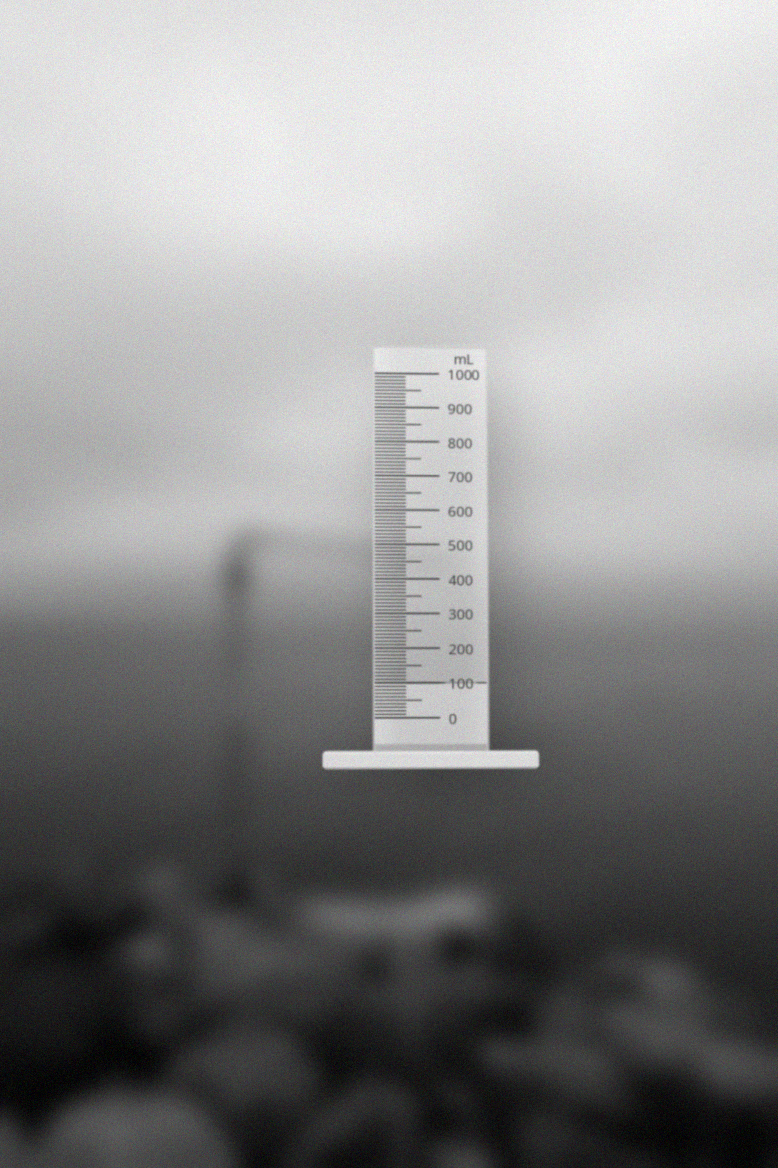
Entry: 100 mL
